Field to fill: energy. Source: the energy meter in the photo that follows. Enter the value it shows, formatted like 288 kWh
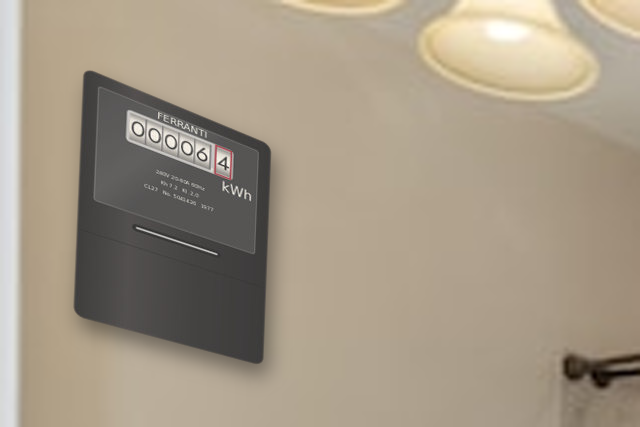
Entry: 6.4 kWh
